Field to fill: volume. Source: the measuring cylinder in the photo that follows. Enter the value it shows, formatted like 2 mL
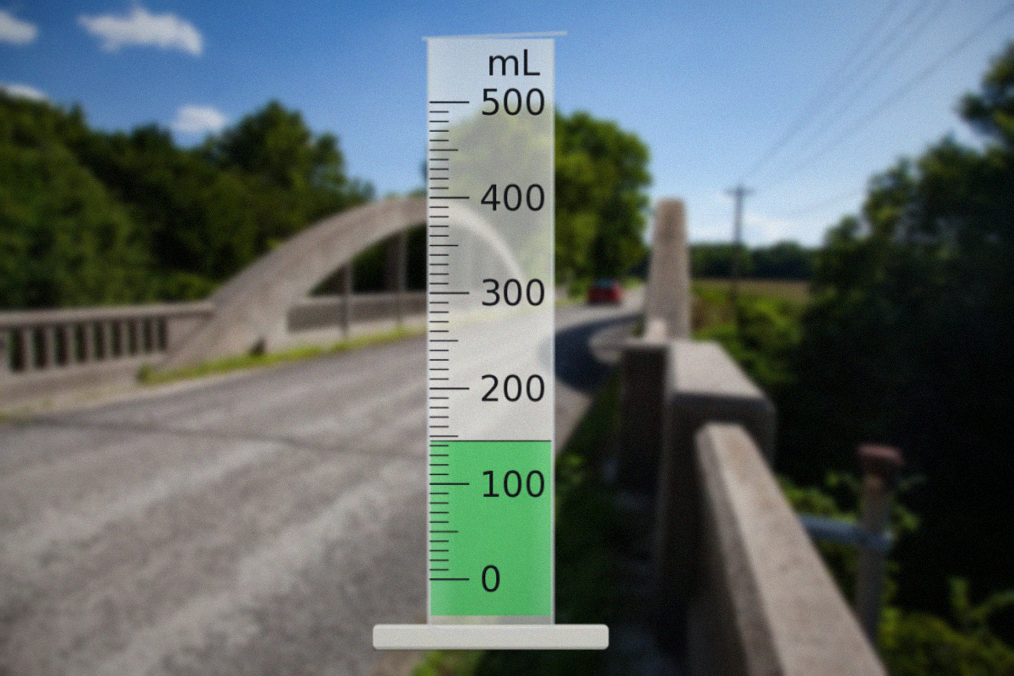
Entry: 145 mL
